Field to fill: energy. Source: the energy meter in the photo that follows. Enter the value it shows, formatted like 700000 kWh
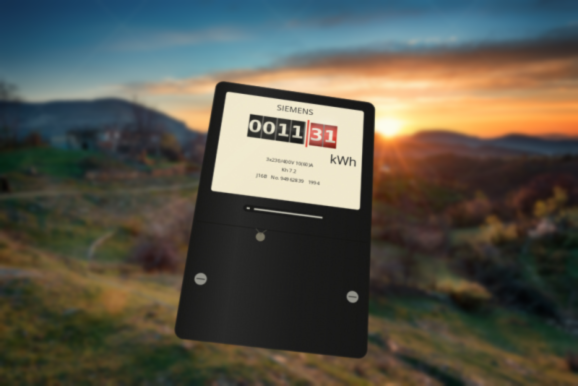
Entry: 11.31 kWh
